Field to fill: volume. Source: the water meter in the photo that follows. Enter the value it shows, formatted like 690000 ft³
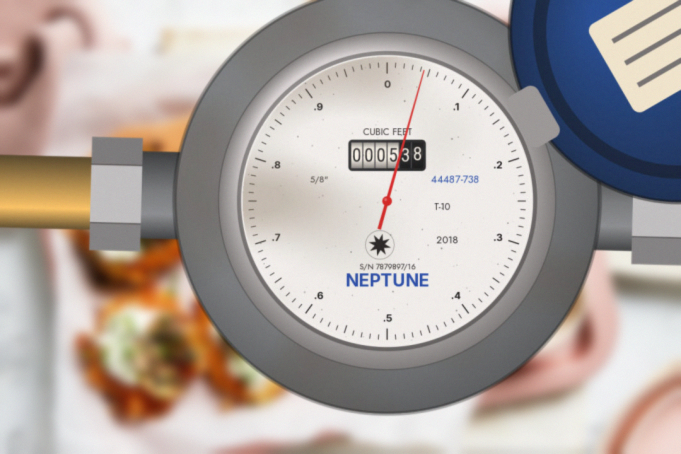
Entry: 538.04 ft³
